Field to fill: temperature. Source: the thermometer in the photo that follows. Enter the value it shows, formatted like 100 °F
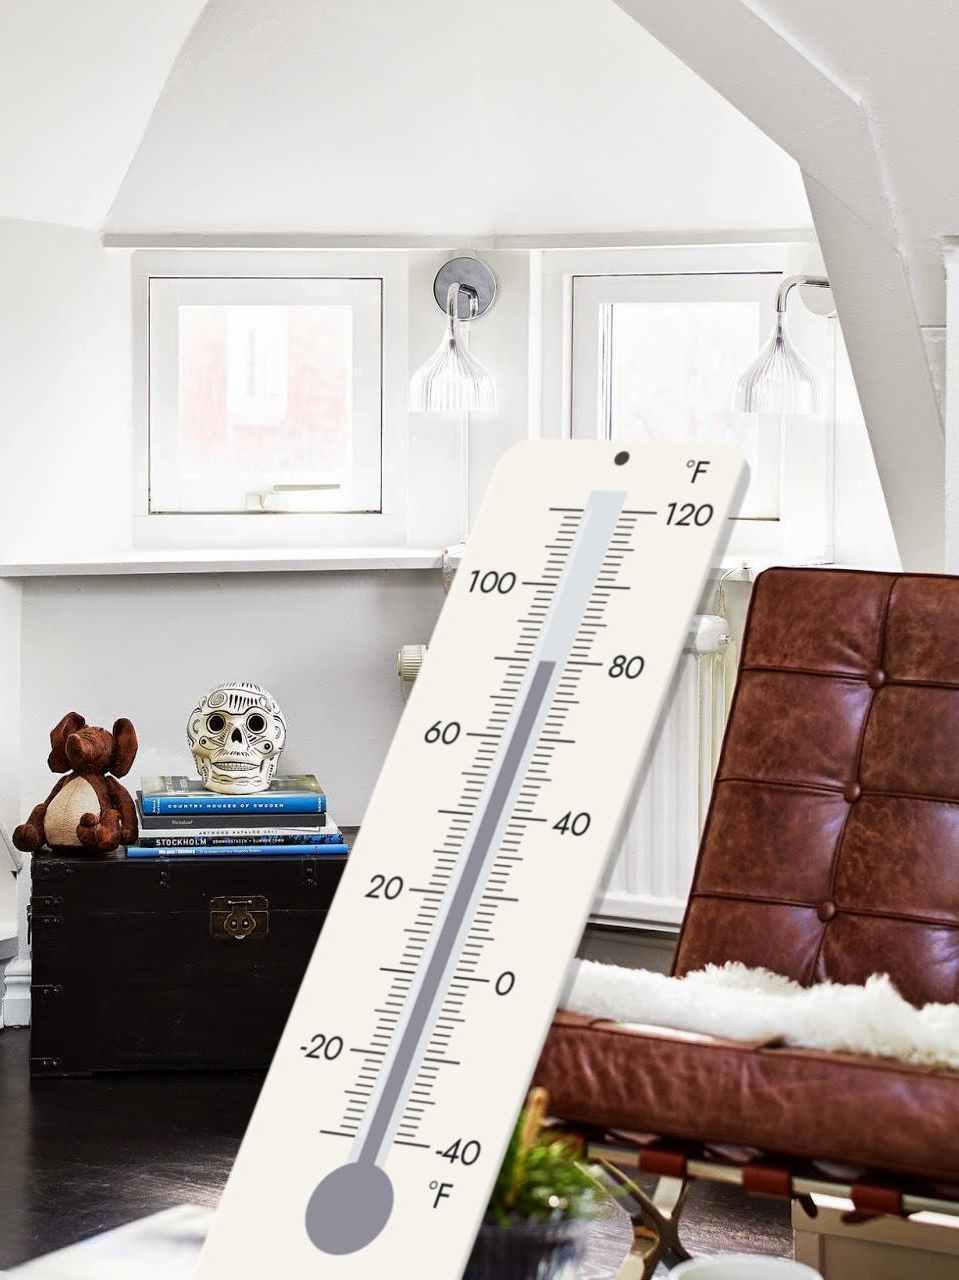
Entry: 80 °F
